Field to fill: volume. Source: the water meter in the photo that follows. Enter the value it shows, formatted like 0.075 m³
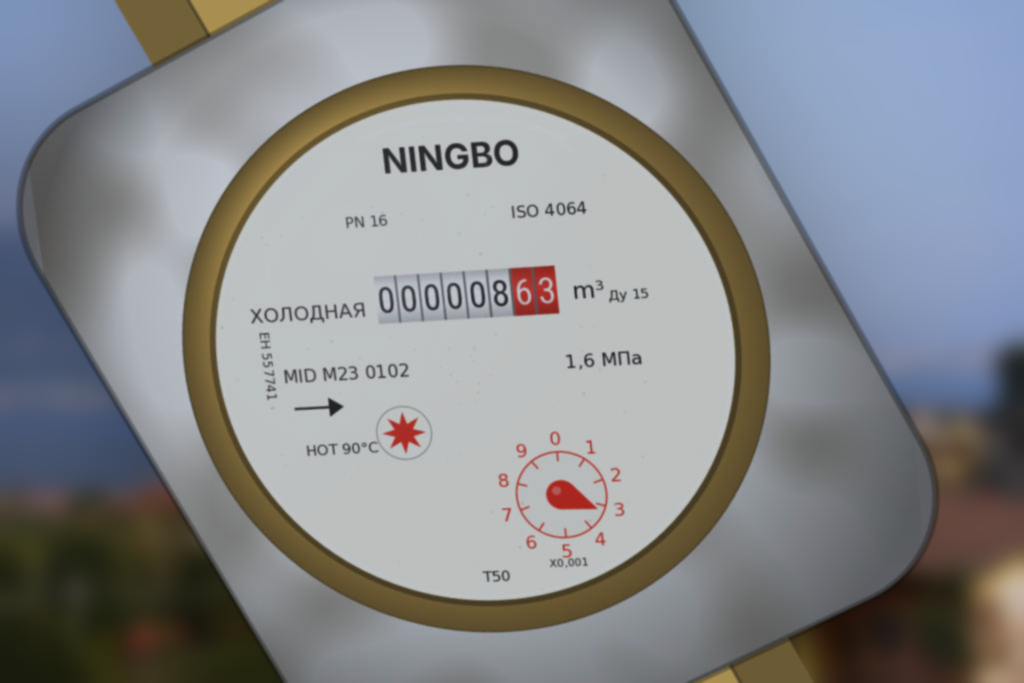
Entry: 8.633 m³
